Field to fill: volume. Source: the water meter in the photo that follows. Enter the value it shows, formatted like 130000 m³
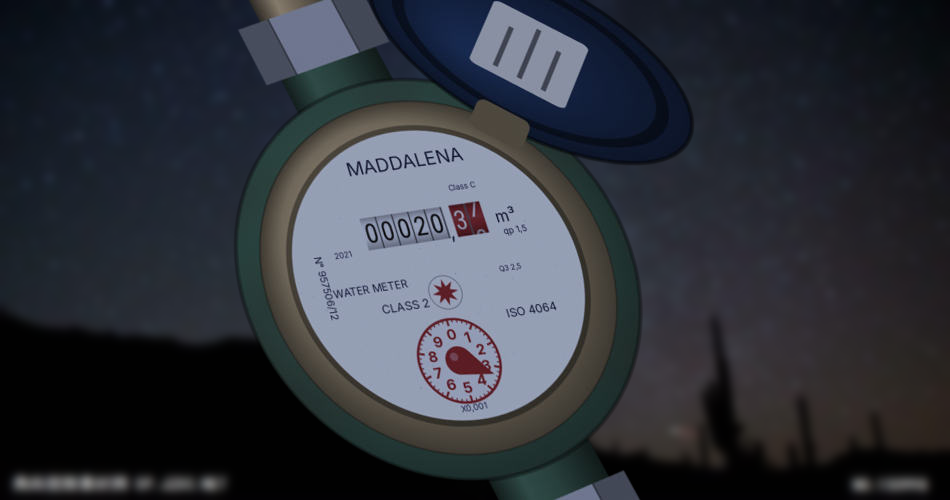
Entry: 20.373 m³
